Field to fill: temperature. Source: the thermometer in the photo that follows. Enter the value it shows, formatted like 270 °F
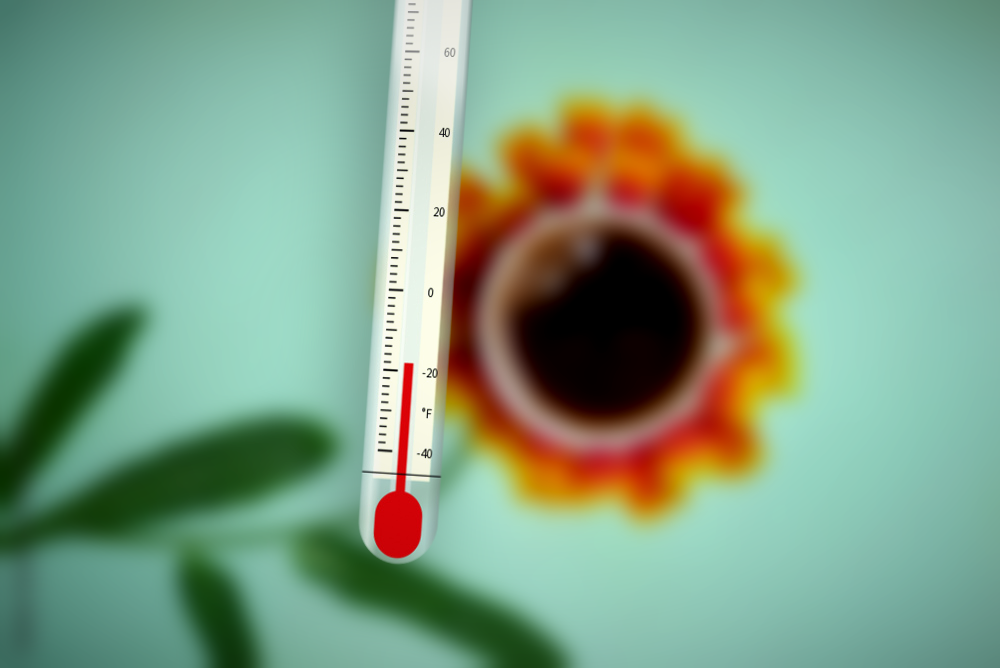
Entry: -18 °F
